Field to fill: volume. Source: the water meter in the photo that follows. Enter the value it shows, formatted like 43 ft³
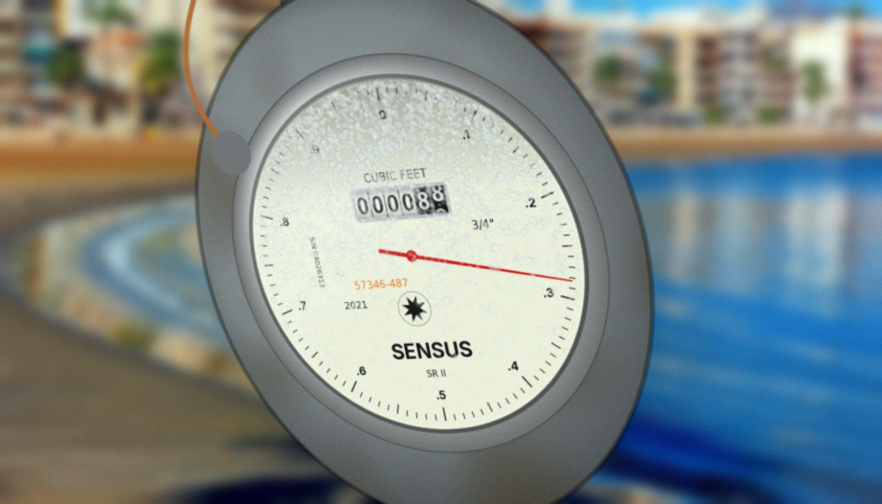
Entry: 88.28 ft³
